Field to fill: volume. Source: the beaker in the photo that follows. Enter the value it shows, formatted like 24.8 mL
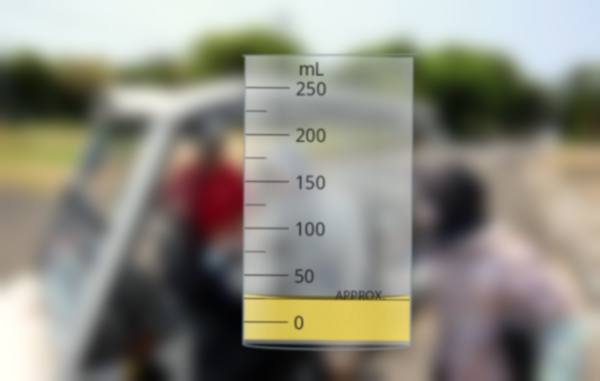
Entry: 25 mL
